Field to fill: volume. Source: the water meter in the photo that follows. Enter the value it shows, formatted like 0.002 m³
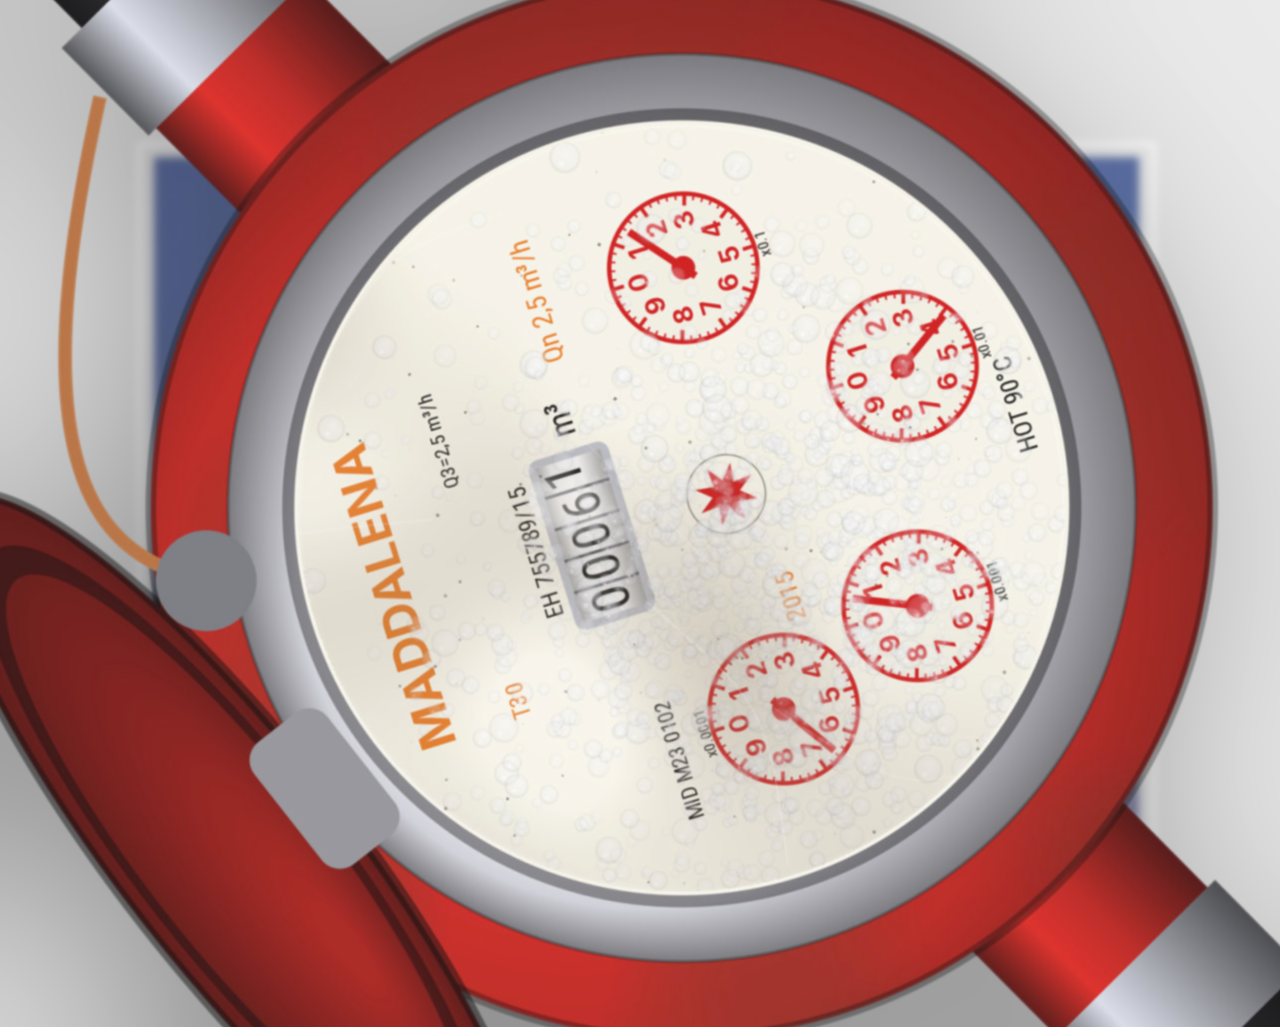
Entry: 61.1406 m³
